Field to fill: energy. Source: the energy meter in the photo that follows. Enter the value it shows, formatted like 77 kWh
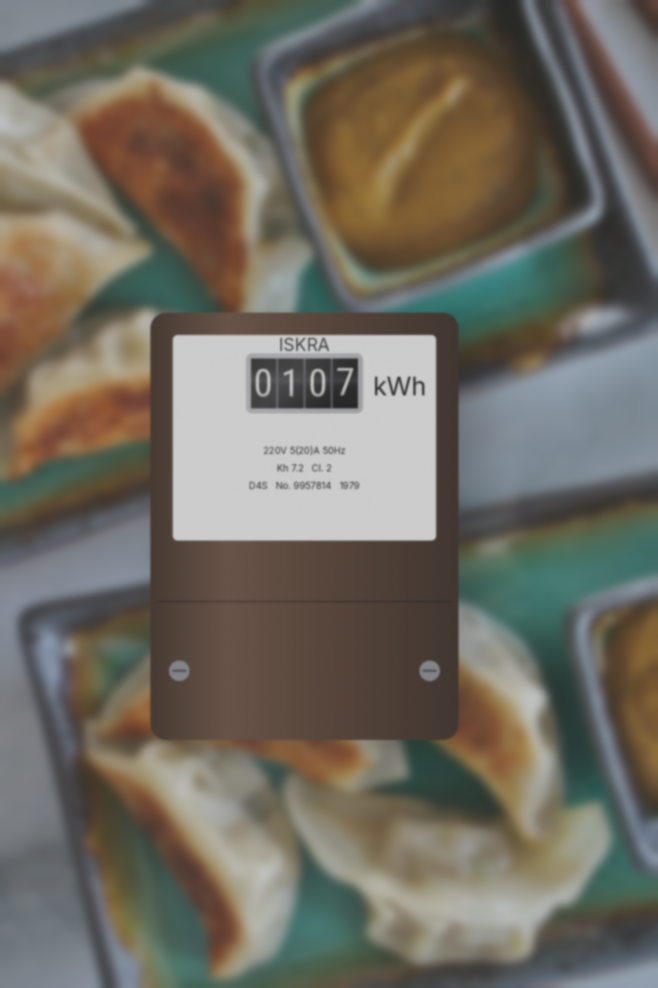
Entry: 107 kWh
